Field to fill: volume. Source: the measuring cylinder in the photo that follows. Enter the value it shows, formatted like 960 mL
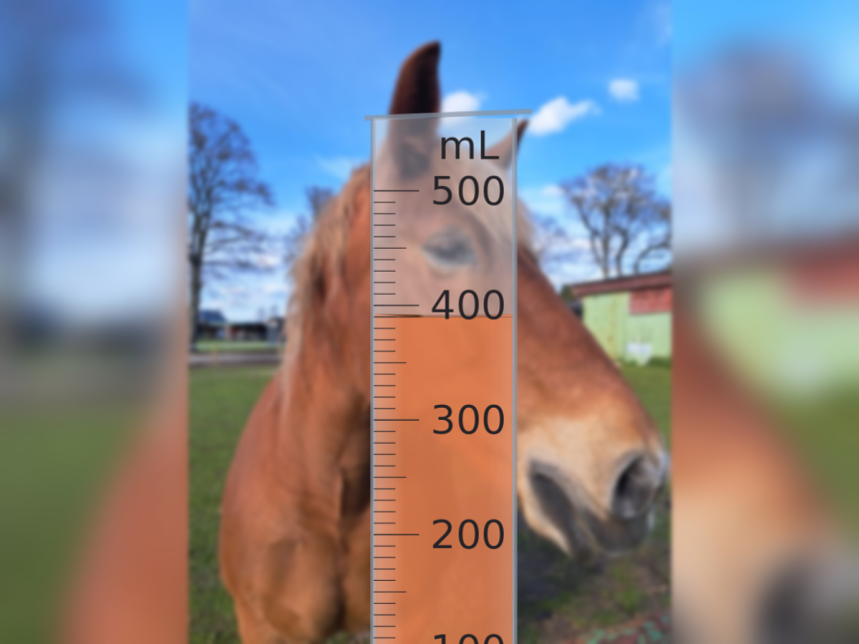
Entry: 390 mL
